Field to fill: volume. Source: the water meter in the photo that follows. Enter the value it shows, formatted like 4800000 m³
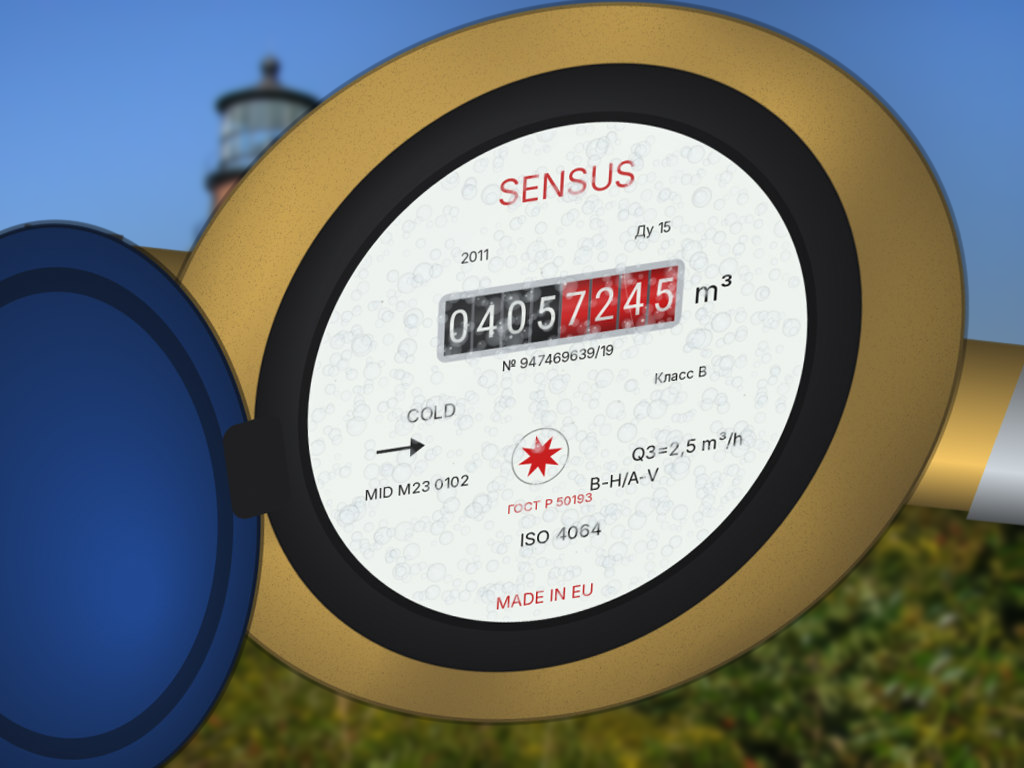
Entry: 405.7245 m³
